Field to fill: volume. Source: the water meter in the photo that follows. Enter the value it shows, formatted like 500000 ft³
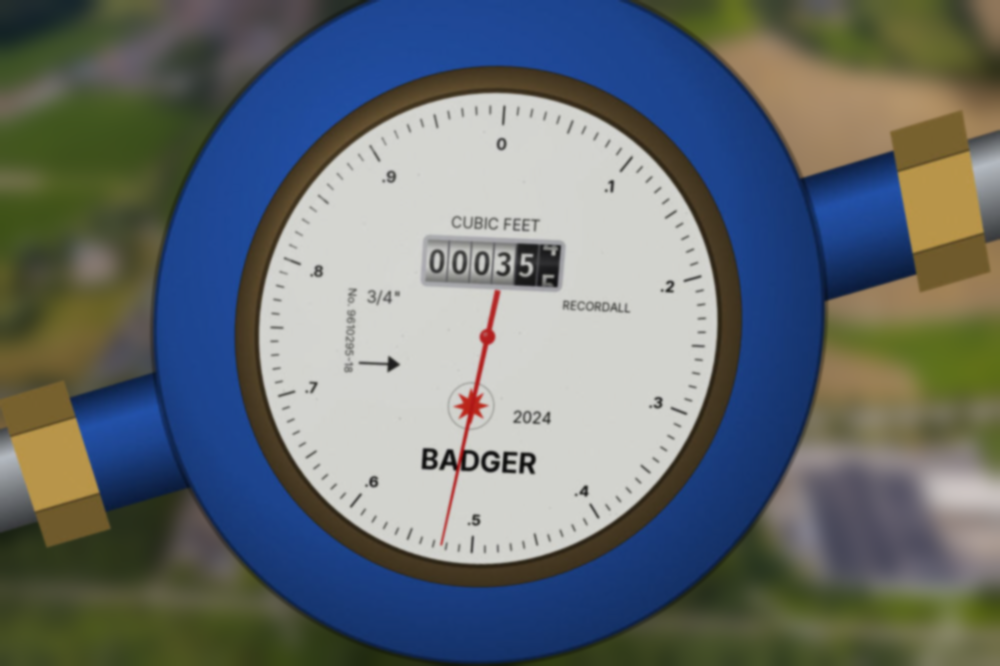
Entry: 354.52 ft³
